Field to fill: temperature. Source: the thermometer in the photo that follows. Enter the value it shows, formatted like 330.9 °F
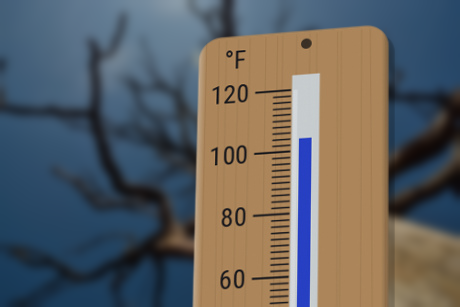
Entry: 104 °F
